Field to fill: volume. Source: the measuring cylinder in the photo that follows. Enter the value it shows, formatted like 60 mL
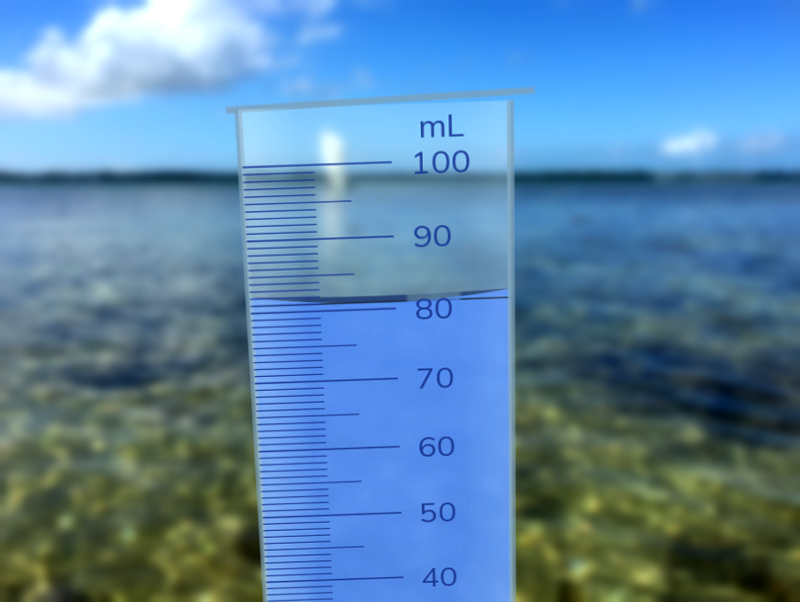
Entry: 81 mL
